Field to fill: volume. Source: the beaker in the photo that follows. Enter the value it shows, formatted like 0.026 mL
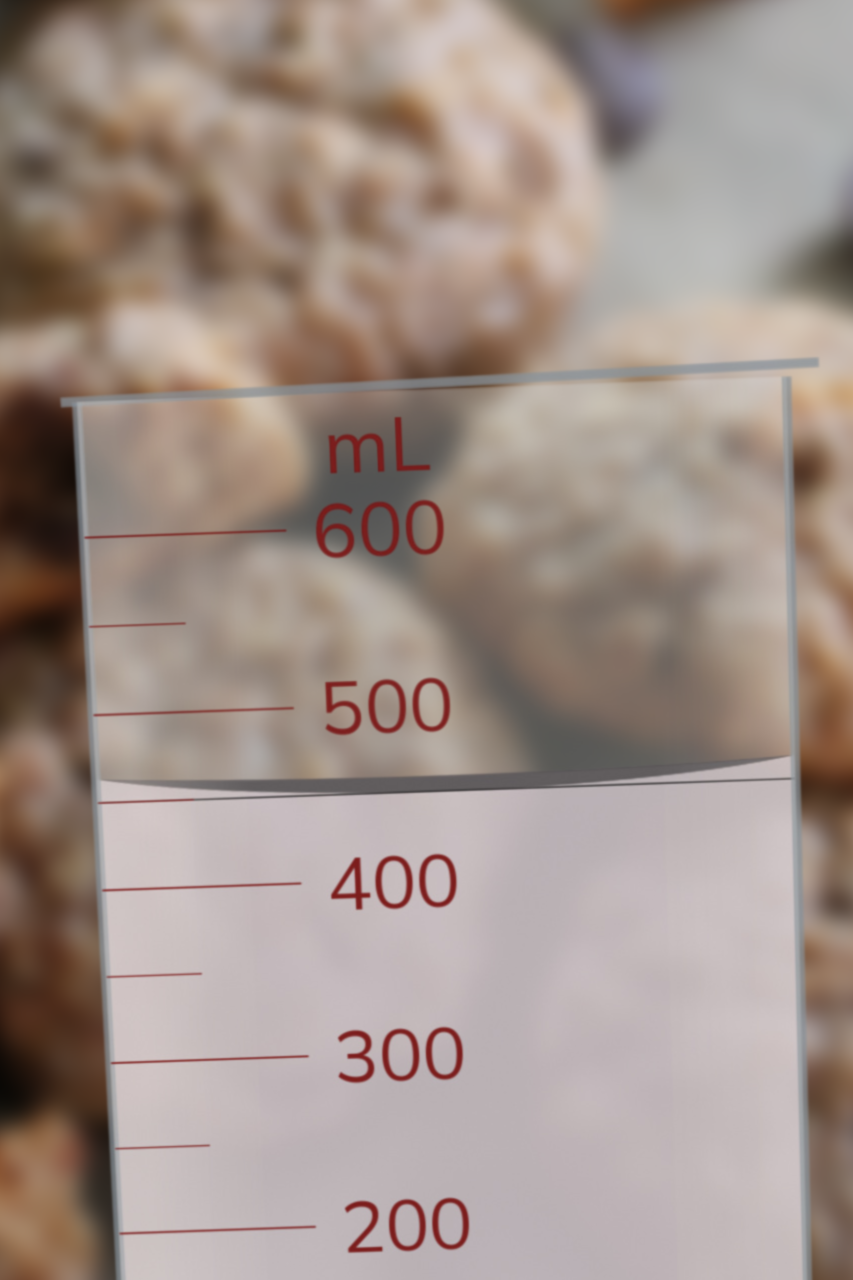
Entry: 450 mL
